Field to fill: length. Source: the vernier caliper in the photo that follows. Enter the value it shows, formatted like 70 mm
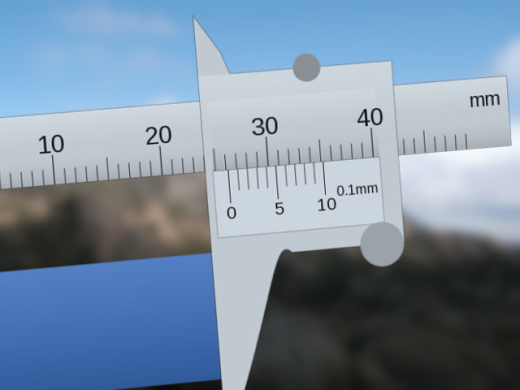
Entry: 26.2 mm
